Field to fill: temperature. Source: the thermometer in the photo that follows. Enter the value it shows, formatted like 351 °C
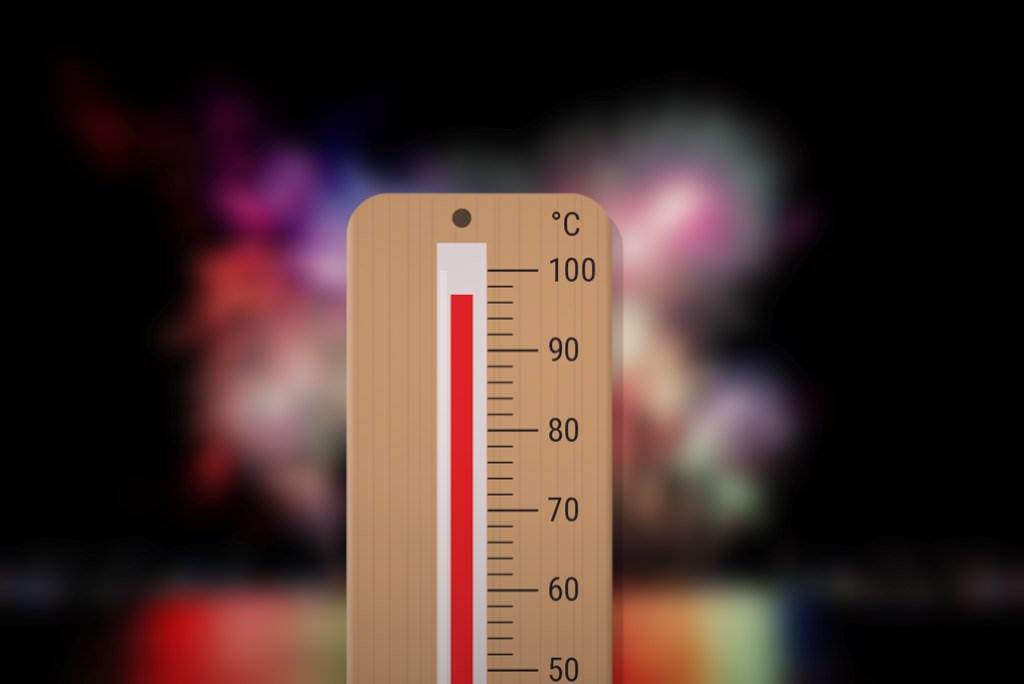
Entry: 97 °C
